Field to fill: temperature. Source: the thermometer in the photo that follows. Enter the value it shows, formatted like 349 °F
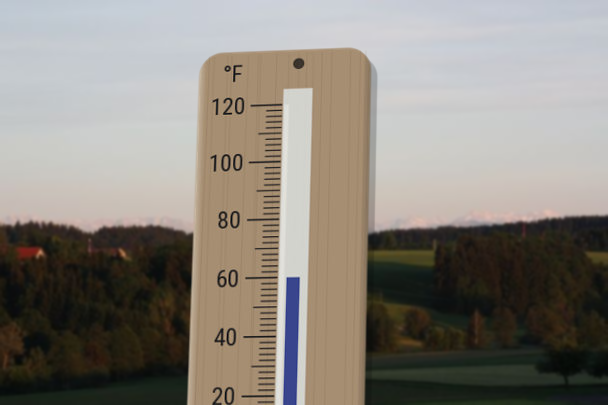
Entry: 60 °F
